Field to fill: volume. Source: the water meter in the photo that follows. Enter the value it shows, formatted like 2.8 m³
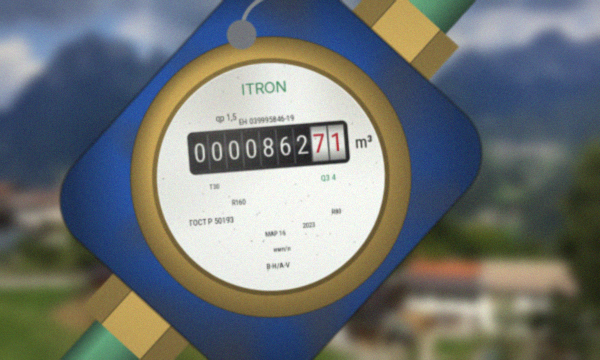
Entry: 862.71 m³
